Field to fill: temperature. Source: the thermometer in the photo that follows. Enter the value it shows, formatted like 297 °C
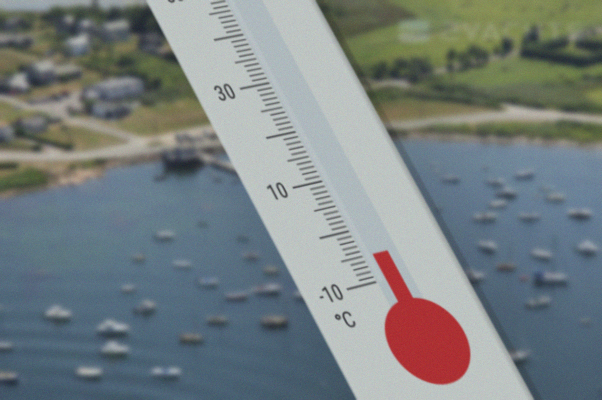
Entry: -5 °C
